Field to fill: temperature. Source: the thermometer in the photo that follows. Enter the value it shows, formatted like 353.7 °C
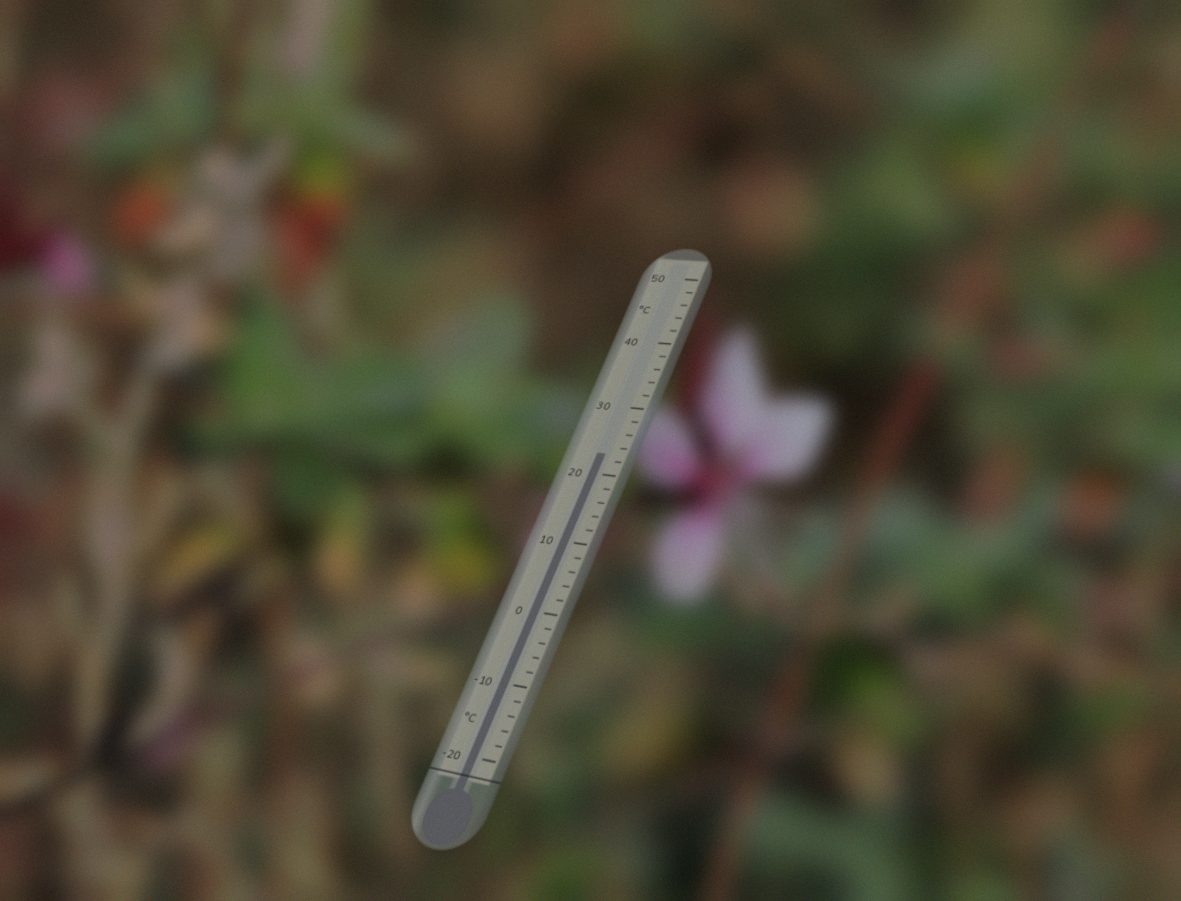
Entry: 23 °C
